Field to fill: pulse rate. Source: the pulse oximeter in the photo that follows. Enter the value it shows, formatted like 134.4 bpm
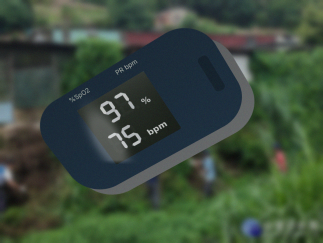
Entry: 75 bpm
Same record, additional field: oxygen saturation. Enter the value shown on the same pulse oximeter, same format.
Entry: 97 %
